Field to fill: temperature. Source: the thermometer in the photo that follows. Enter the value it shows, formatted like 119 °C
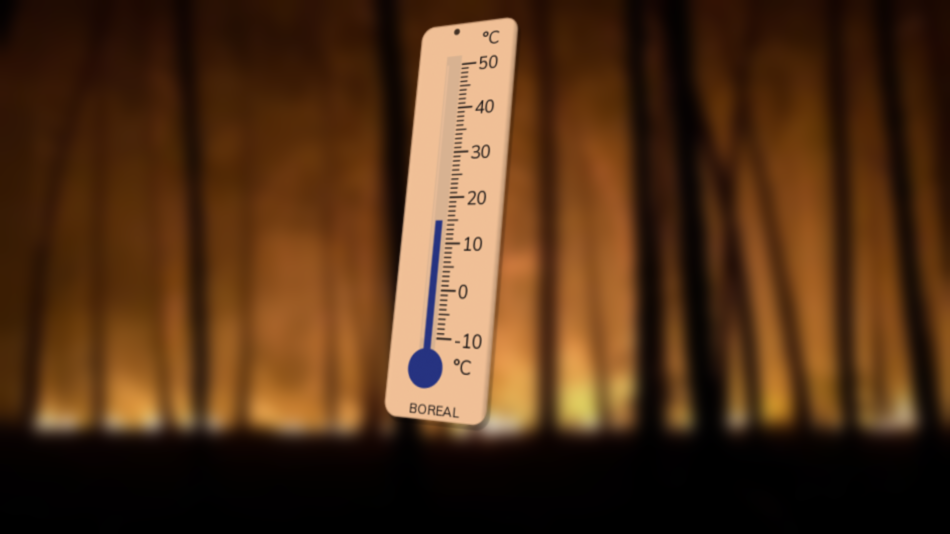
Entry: 15 °C
